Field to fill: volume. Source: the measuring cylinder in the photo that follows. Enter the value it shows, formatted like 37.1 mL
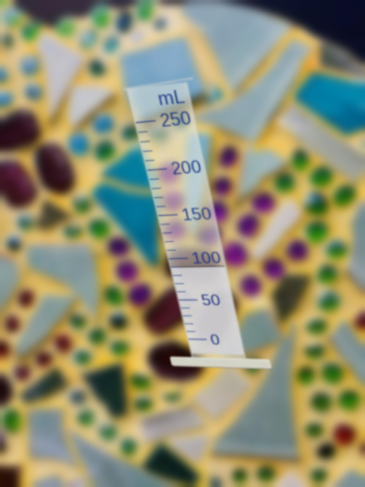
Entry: 90 mL
